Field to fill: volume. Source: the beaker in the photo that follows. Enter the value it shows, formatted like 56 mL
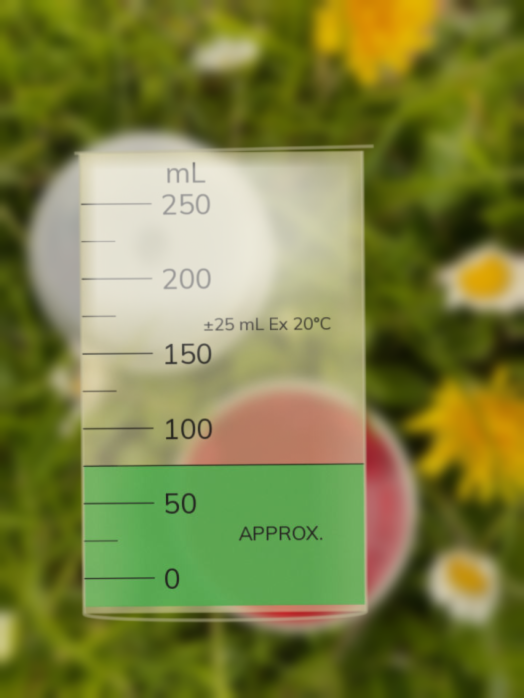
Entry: 75 mL
